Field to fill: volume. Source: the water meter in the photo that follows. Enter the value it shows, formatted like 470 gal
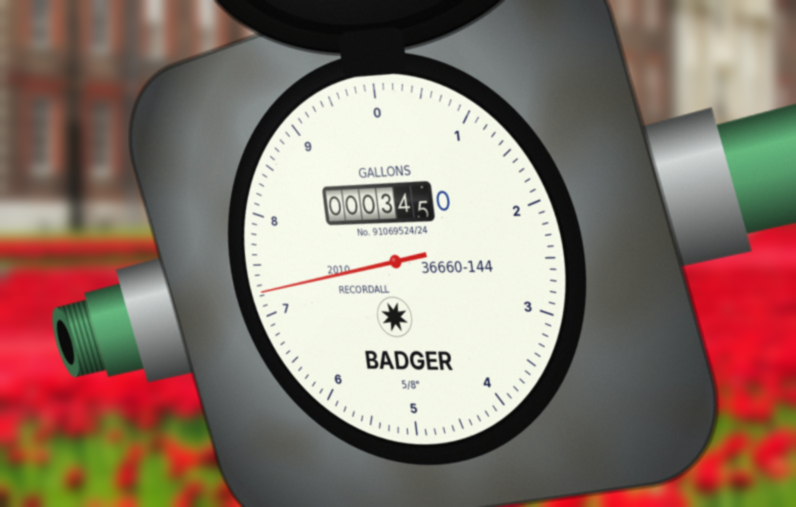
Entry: 3447.2 gal
